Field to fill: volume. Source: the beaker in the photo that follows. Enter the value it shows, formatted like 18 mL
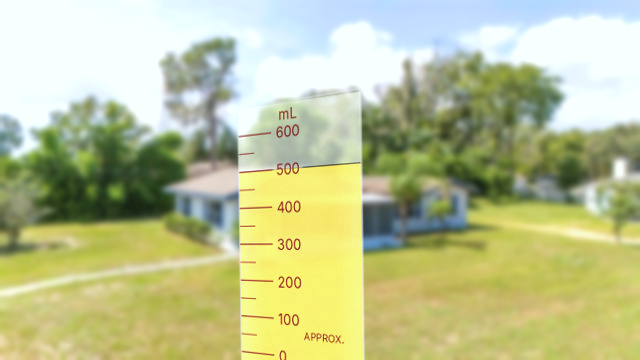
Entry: 500 mL
